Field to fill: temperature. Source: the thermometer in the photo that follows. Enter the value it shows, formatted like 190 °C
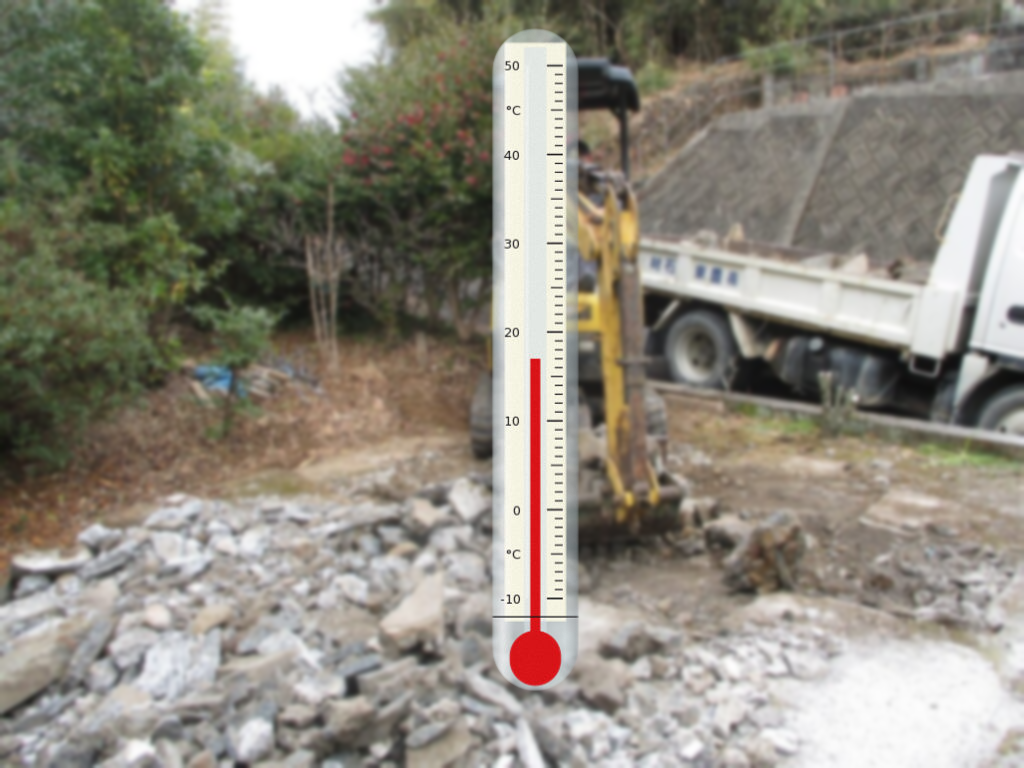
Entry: 17 °C
